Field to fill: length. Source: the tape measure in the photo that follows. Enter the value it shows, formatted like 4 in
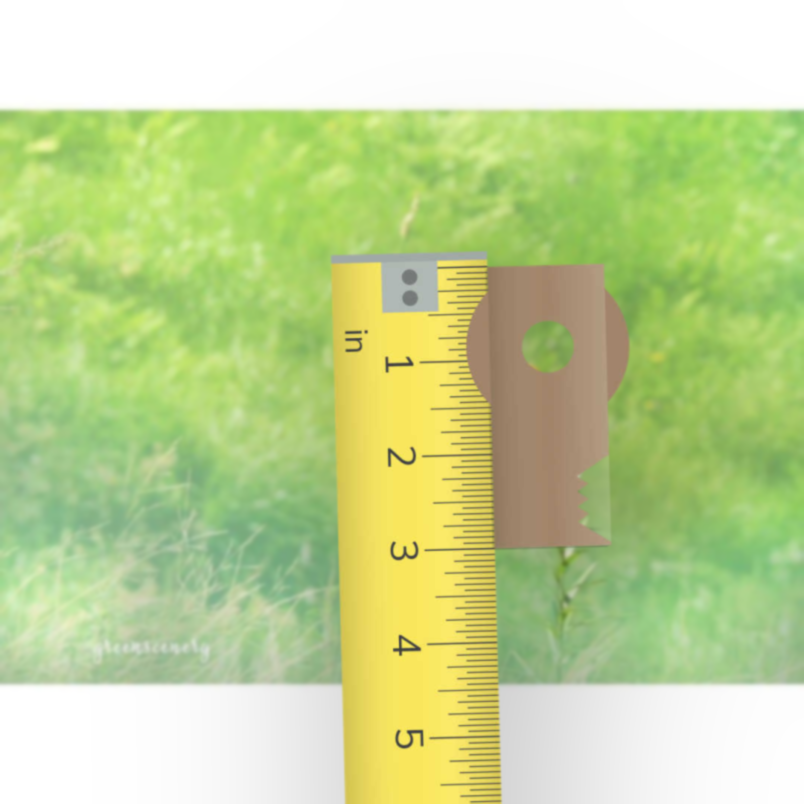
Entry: 3 in
